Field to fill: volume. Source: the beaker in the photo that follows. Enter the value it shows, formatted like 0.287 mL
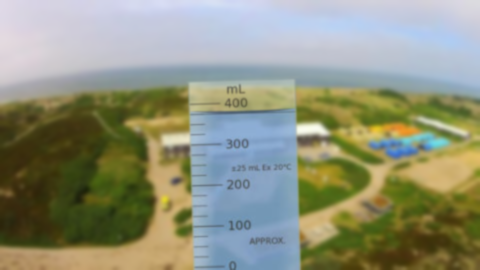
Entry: 375 mL
